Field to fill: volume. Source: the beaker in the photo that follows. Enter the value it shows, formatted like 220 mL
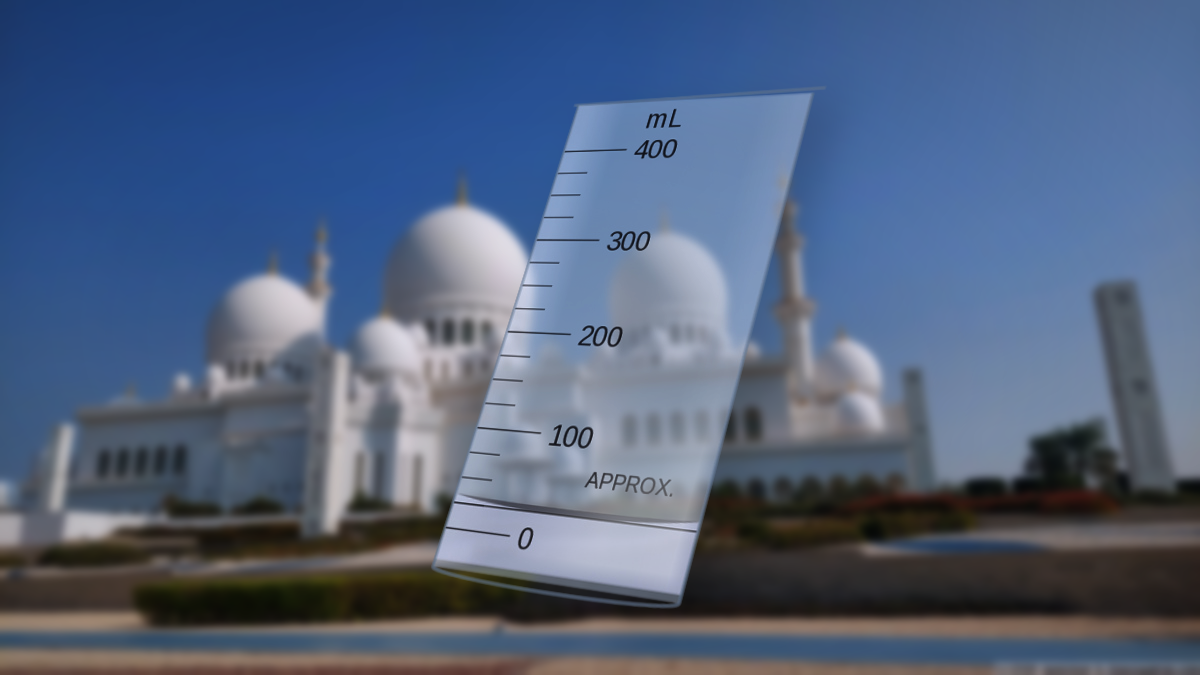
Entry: 25 mL
